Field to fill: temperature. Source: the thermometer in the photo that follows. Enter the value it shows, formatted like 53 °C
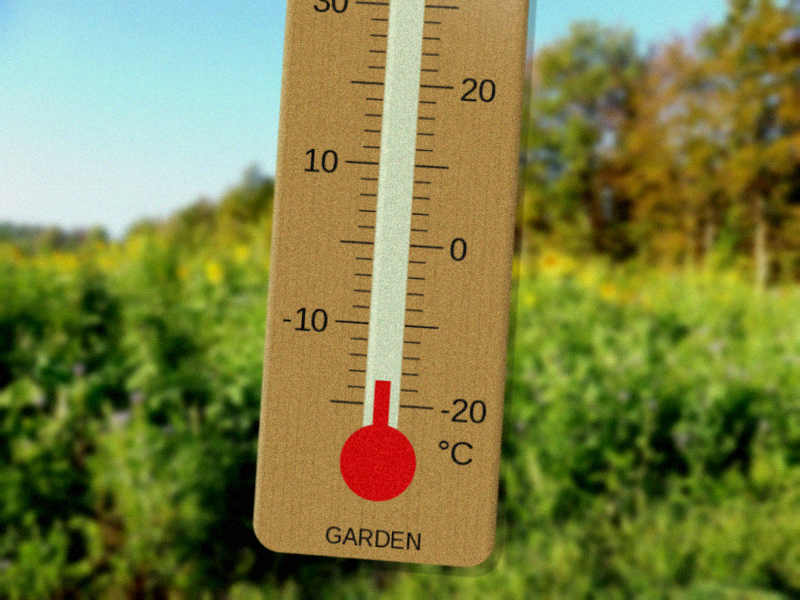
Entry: -17 °C
